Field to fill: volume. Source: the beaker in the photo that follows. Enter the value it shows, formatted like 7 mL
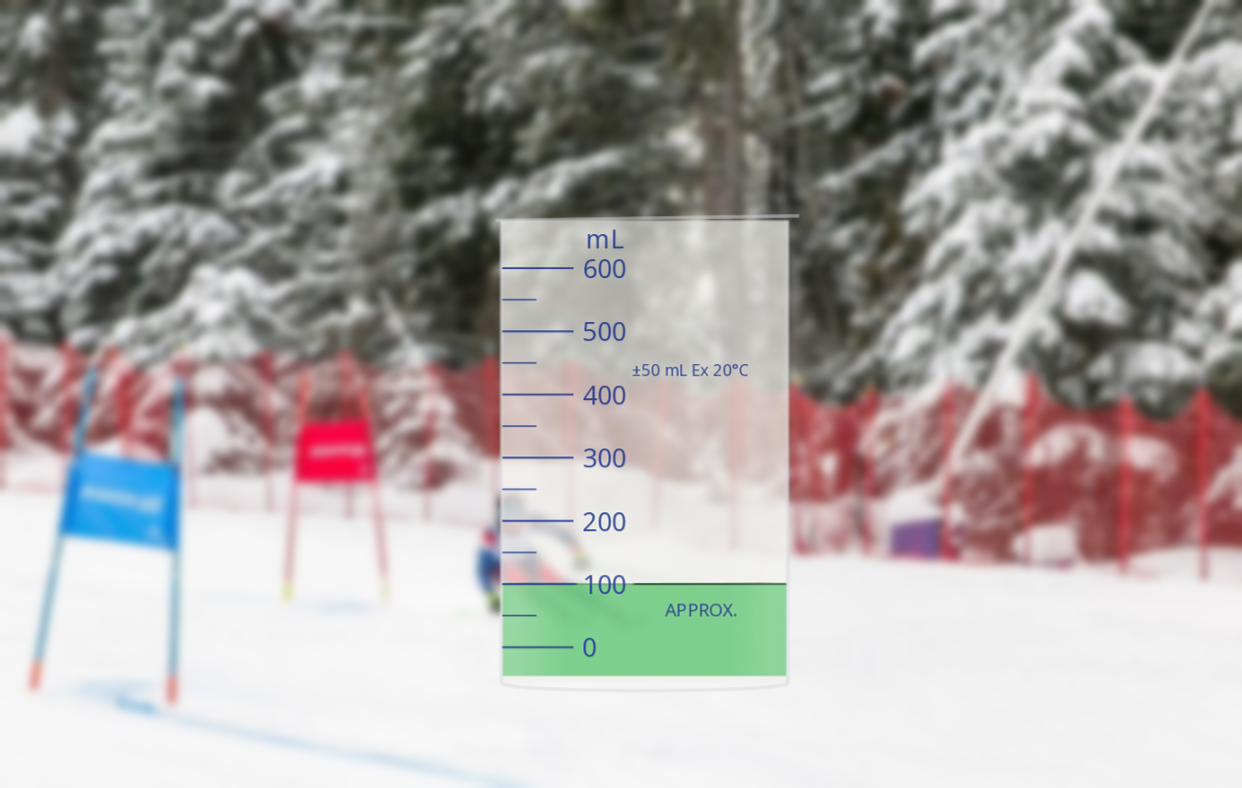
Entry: 100 mL
